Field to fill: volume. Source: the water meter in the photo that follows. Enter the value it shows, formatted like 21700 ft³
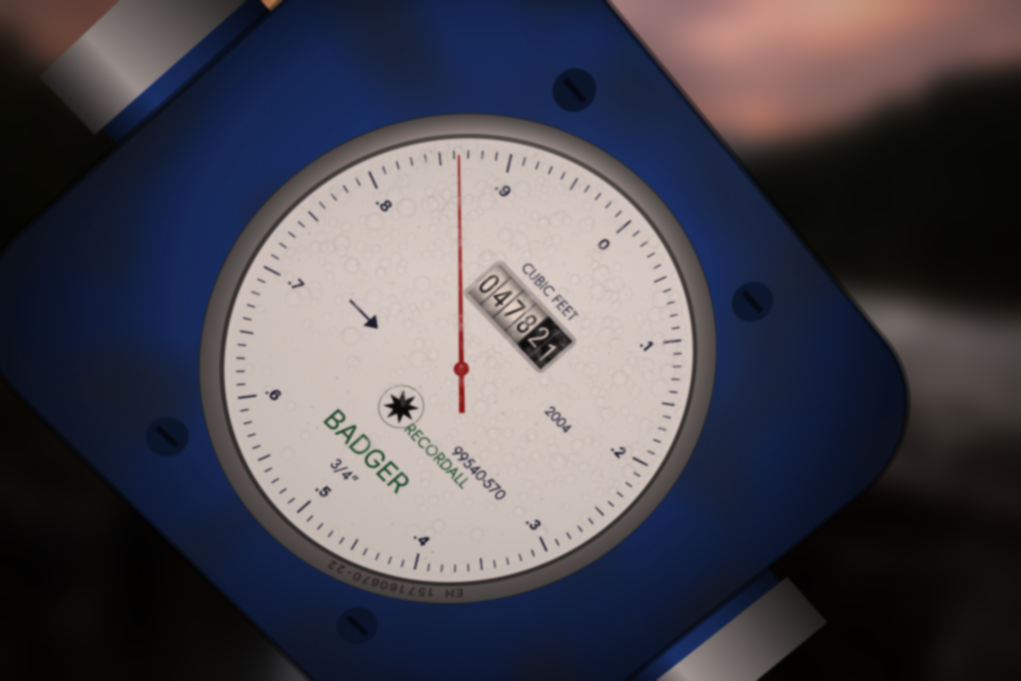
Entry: 47820.86 ft³
